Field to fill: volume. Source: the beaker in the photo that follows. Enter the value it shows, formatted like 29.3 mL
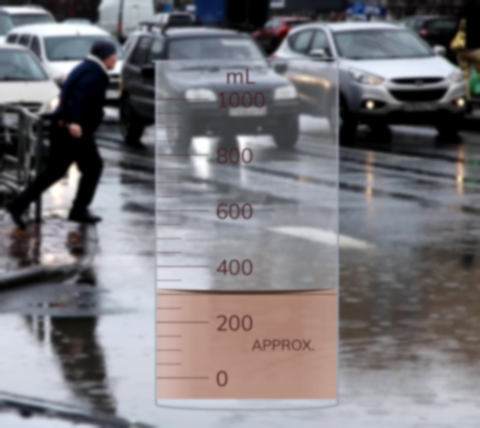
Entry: 300 mL
